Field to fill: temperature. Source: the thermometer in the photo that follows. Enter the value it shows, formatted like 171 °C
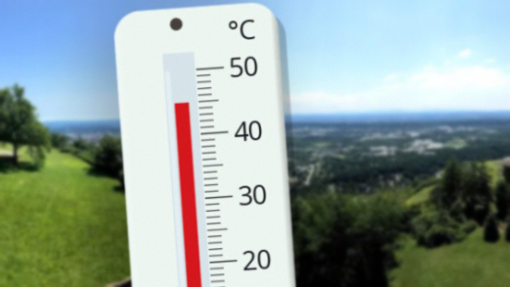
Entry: 45 °C
